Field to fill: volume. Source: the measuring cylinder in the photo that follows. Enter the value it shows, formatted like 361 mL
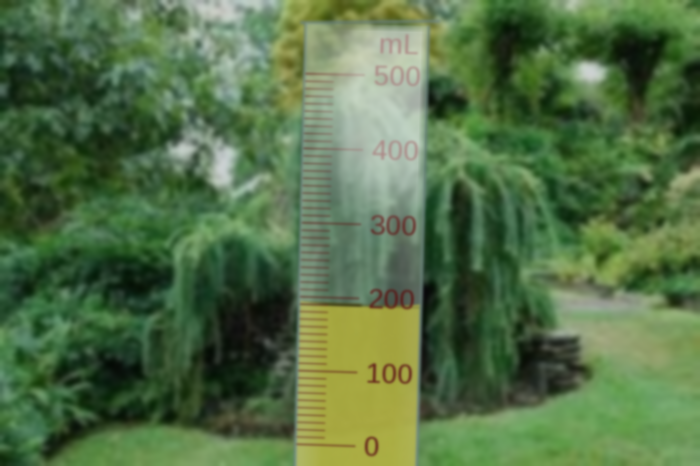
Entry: 190 mL
